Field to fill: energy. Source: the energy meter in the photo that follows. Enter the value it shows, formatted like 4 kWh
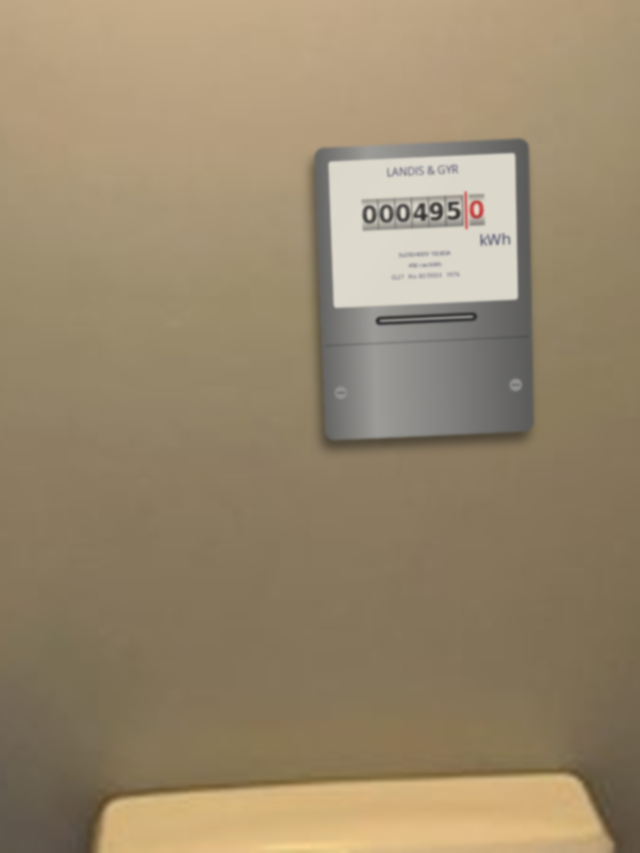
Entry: 495.0 kWh
